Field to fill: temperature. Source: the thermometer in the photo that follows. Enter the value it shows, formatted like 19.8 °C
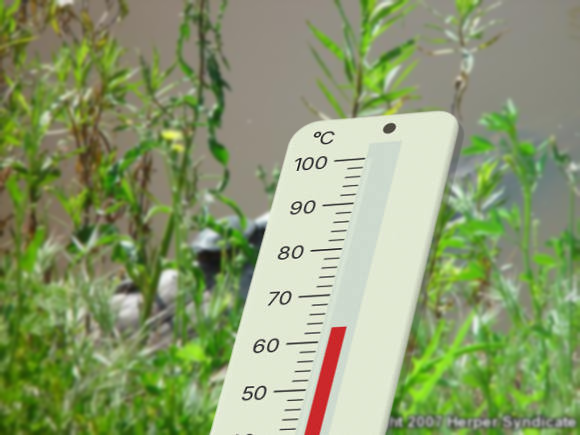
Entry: 63 °C
